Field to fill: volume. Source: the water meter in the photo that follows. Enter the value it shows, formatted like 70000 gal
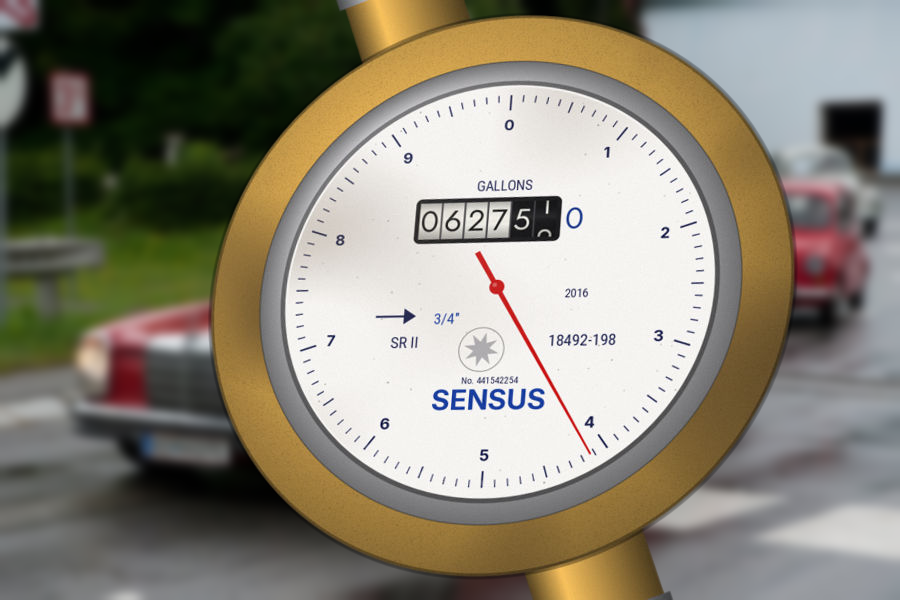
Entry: 627514.1 gal
